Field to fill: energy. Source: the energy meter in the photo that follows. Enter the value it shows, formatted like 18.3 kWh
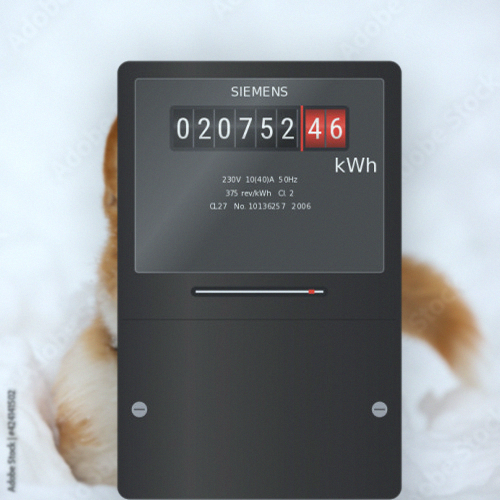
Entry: 20752.46 kWh
